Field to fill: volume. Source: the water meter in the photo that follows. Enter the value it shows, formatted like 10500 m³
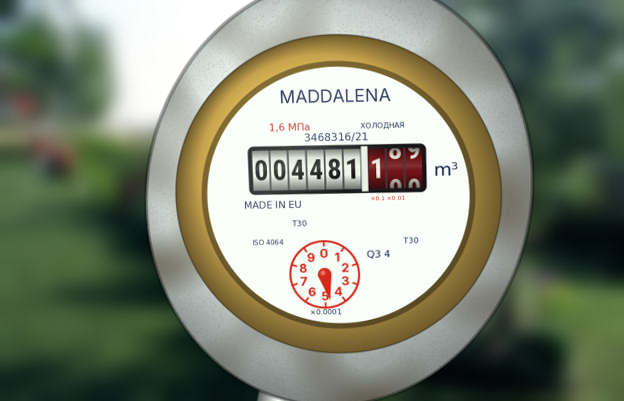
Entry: 4481.1894 m³
